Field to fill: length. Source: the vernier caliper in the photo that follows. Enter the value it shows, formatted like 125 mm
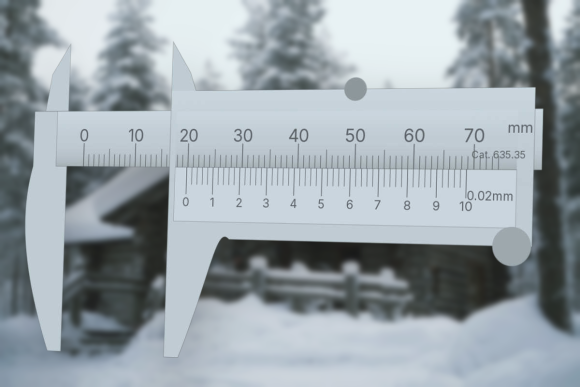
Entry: 19.8 mm
